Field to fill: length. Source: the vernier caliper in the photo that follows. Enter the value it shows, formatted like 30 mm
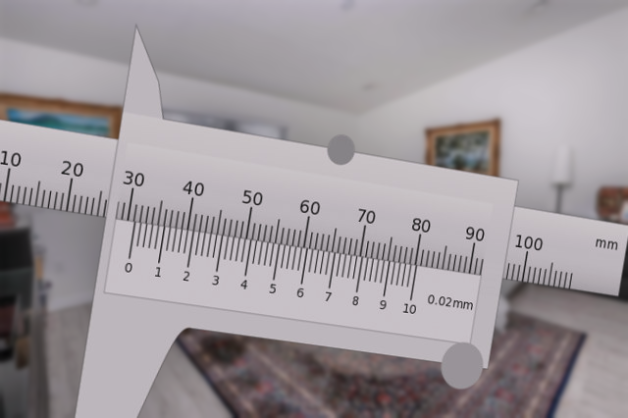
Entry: 31.2 mm
